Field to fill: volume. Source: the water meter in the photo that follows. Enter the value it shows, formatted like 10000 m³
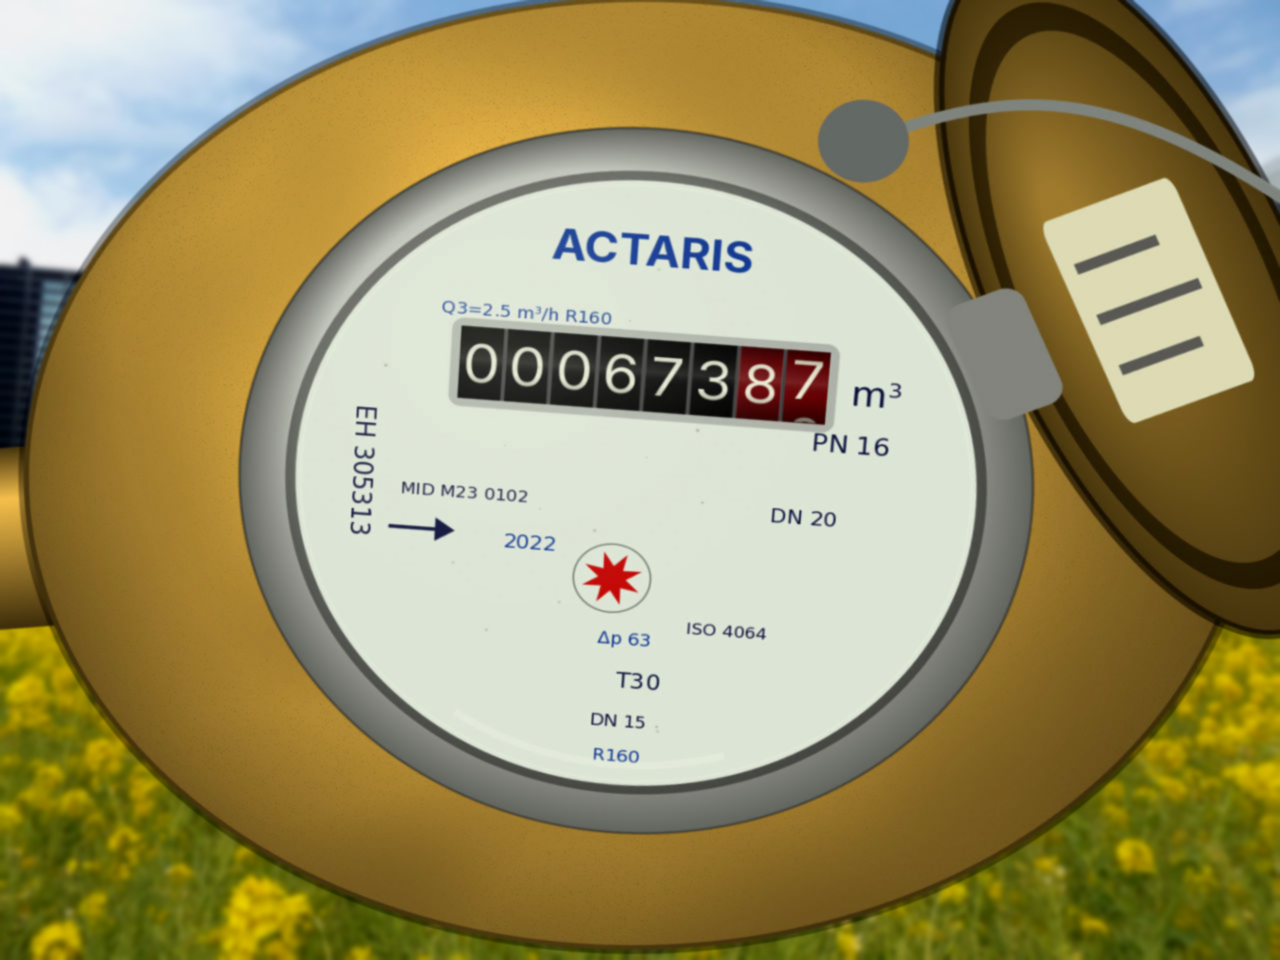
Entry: 673.87 m³
